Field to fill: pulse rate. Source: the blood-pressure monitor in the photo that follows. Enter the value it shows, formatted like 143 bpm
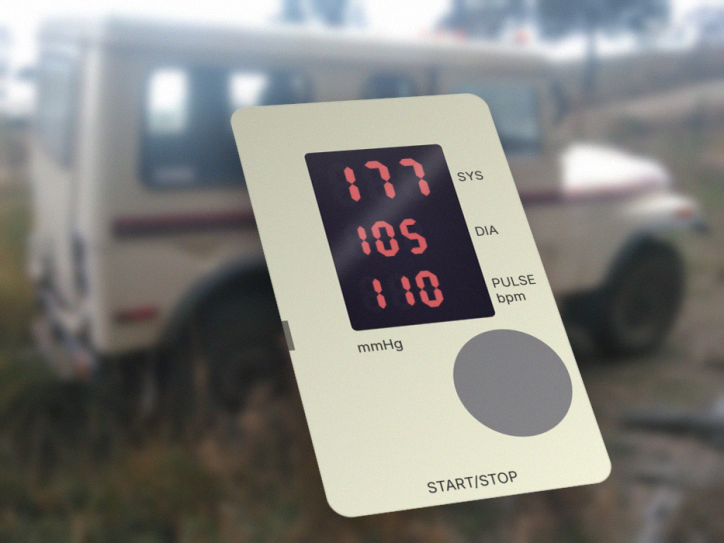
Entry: 110 bpm
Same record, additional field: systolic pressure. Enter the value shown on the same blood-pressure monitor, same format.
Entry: 177 mmHg
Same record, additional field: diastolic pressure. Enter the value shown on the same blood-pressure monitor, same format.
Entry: 105 mmHg
